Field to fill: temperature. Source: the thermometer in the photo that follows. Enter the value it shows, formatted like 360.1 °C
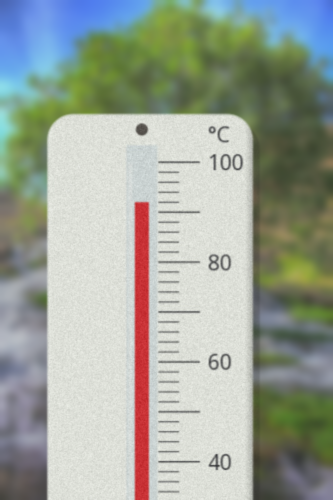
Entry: 92 °C
